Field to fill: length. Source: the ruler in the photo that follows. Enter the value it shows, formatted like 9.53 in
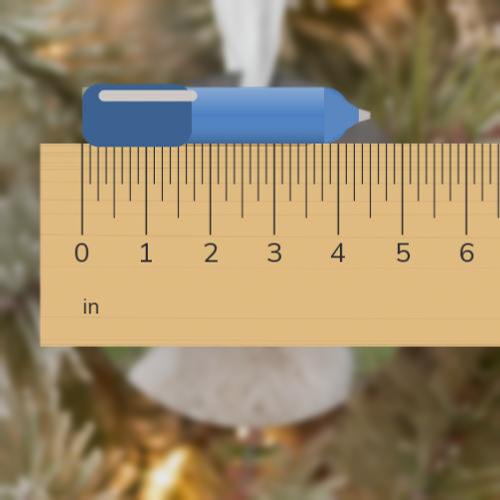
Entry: 4.5 in
